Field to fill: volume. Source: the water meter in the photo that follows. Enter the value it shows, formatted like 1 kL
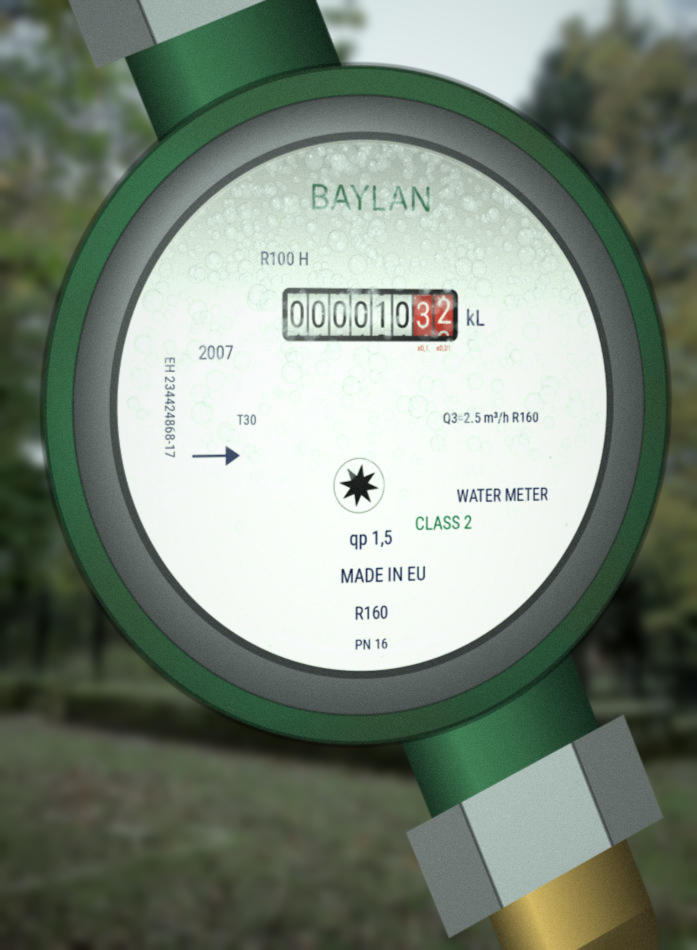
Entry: 10.32 kL
